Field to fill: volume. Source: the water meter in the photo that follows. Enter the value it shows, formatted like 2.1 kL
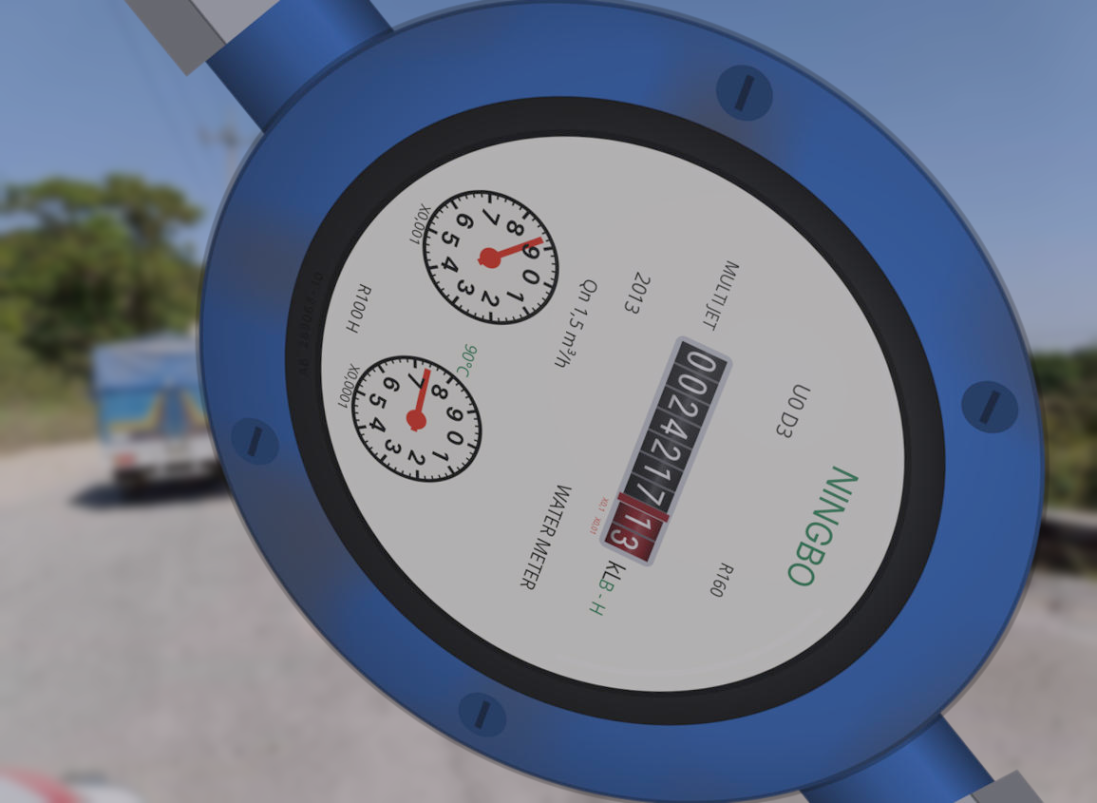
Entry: 24217.1287 kL
